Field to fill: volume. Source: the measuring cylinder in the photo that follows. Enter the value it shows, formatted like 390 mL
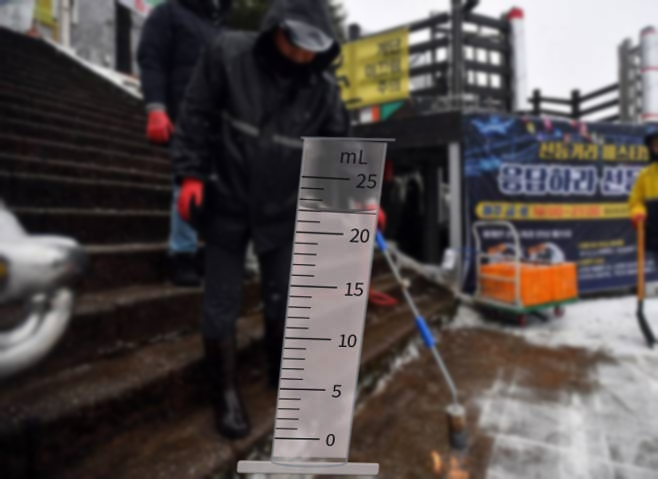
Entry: 22 mL
